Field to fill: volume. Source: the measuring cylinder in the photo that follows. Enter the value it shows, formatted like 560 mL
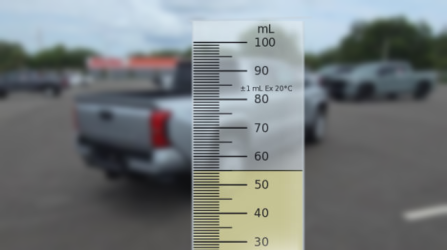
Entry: 55 mL
